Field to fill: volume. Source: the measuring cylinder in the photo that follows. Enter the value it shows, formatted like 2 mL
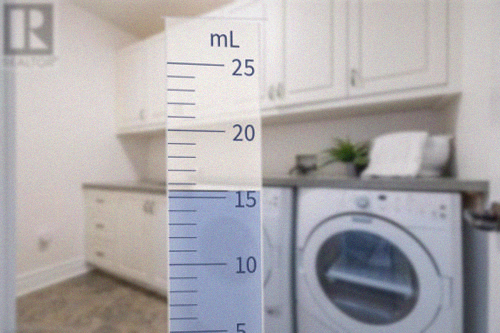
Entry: 15.5 mL
